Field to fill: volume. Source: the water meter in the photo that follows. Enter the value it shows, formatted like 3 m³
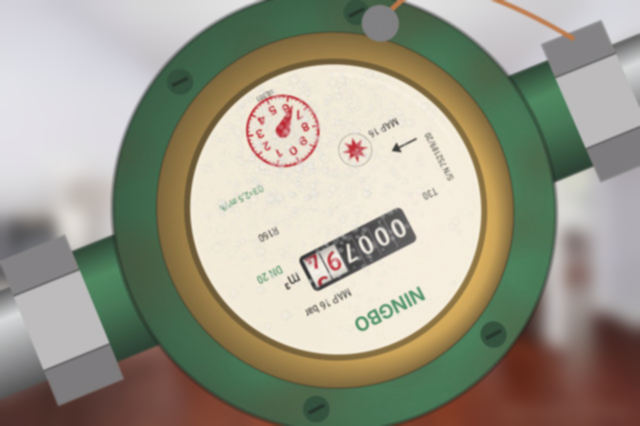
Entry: 7.936 m³
